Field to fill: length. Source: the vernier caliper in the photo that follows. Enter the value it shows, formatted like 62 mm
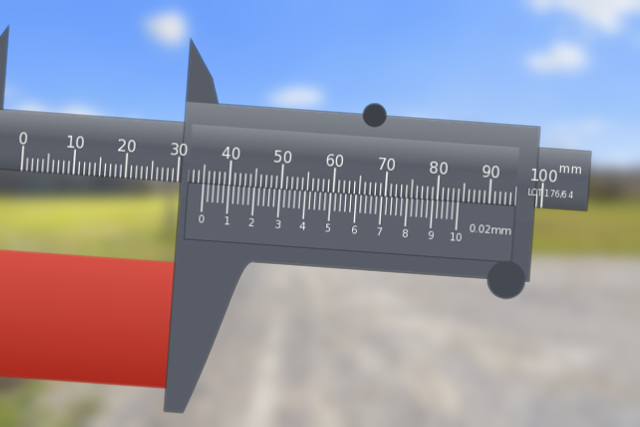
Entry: 35.0 mm
